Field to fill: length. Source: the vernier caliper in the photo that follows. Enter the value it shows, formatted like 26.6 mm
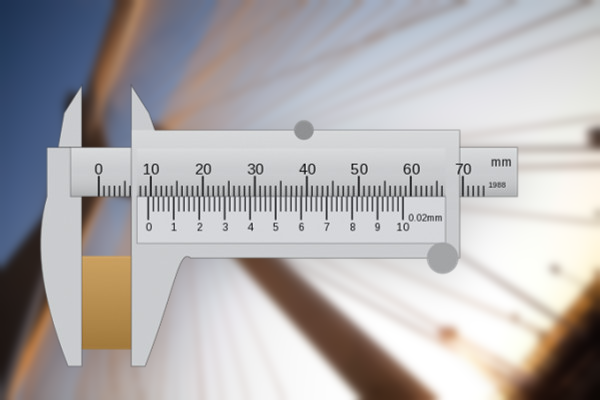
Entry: 9.5 mm
